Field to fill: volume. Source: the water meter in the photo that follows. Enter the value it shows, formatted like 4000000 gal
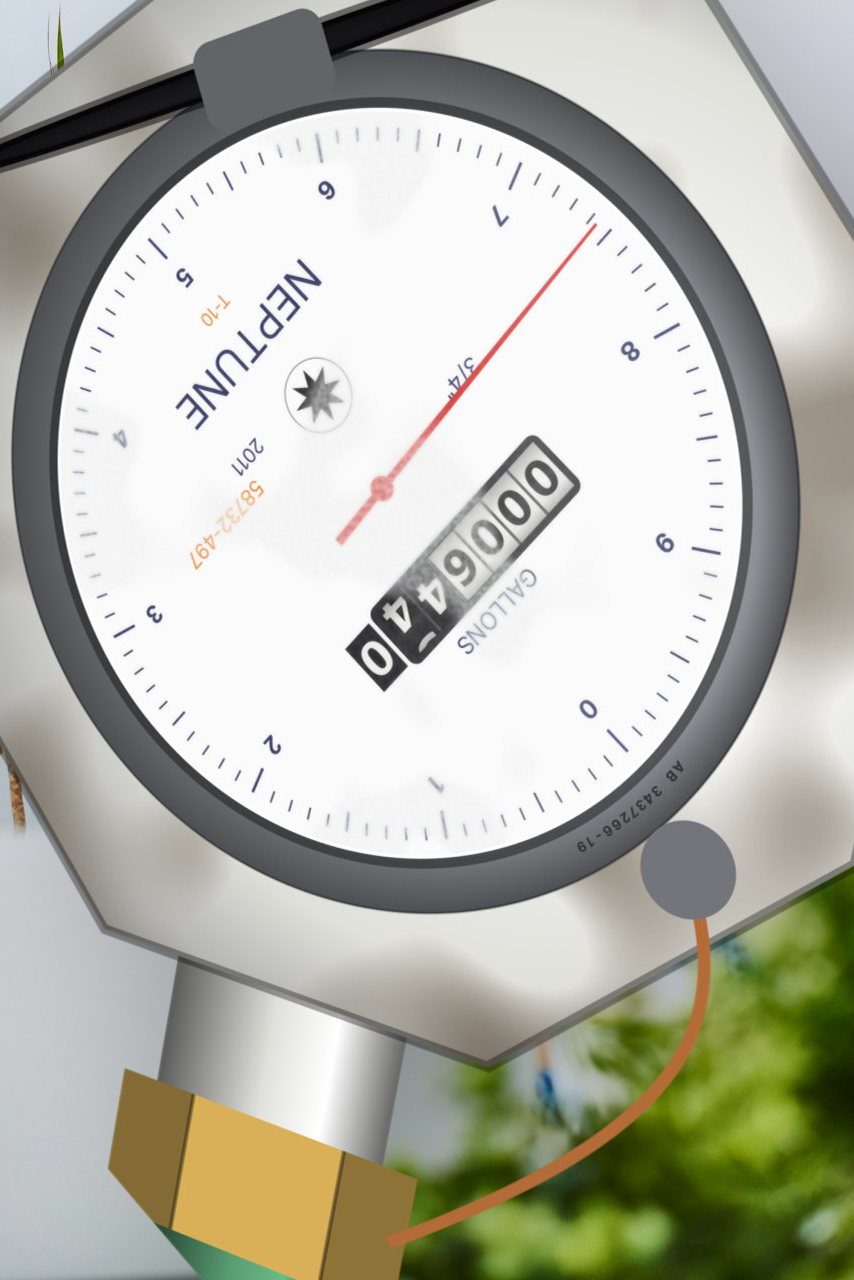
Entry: 6437.4 gal
